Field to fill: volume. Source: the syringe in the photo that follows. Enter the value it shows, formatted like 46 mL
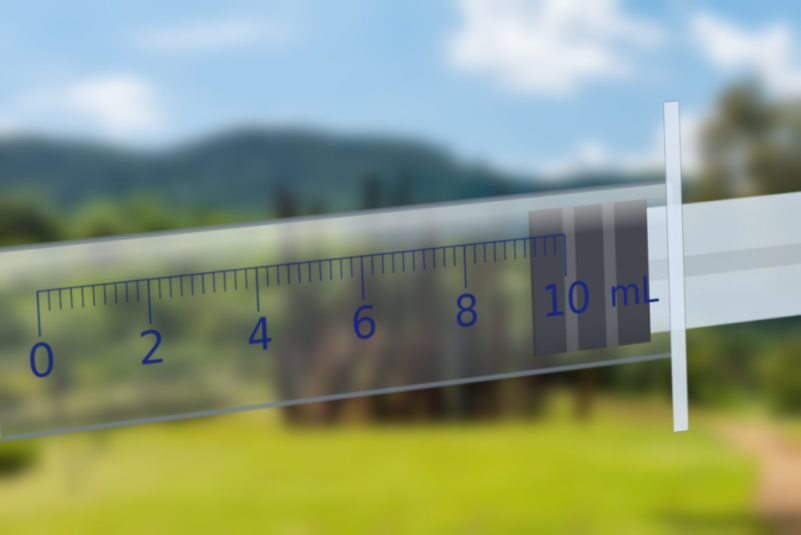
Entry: 9.3 mL
